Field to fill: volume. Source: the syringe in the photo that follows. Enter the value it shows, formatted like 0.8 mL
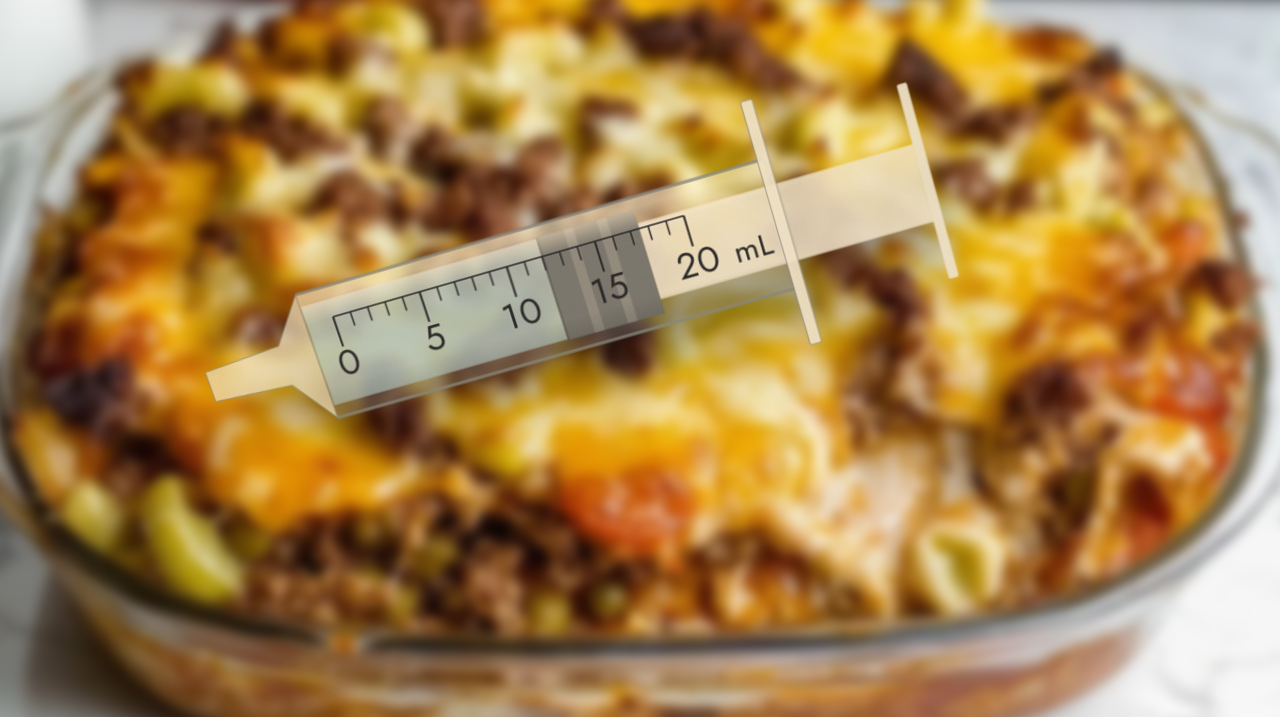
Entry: 12 mL
